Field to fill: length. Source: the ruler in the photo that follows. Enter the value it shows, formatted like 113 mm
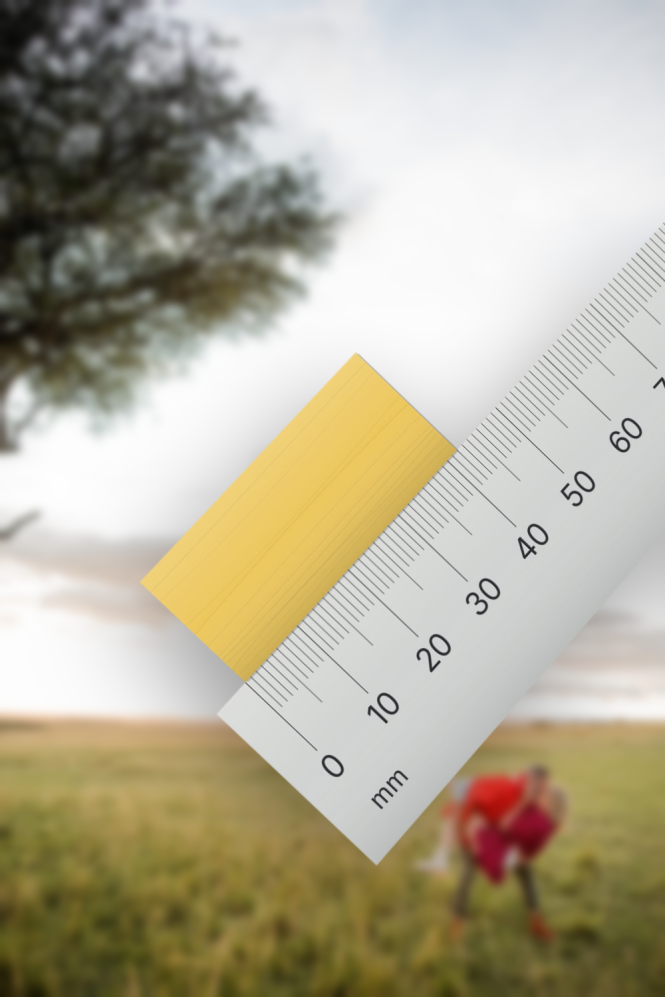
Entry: 42 mm
